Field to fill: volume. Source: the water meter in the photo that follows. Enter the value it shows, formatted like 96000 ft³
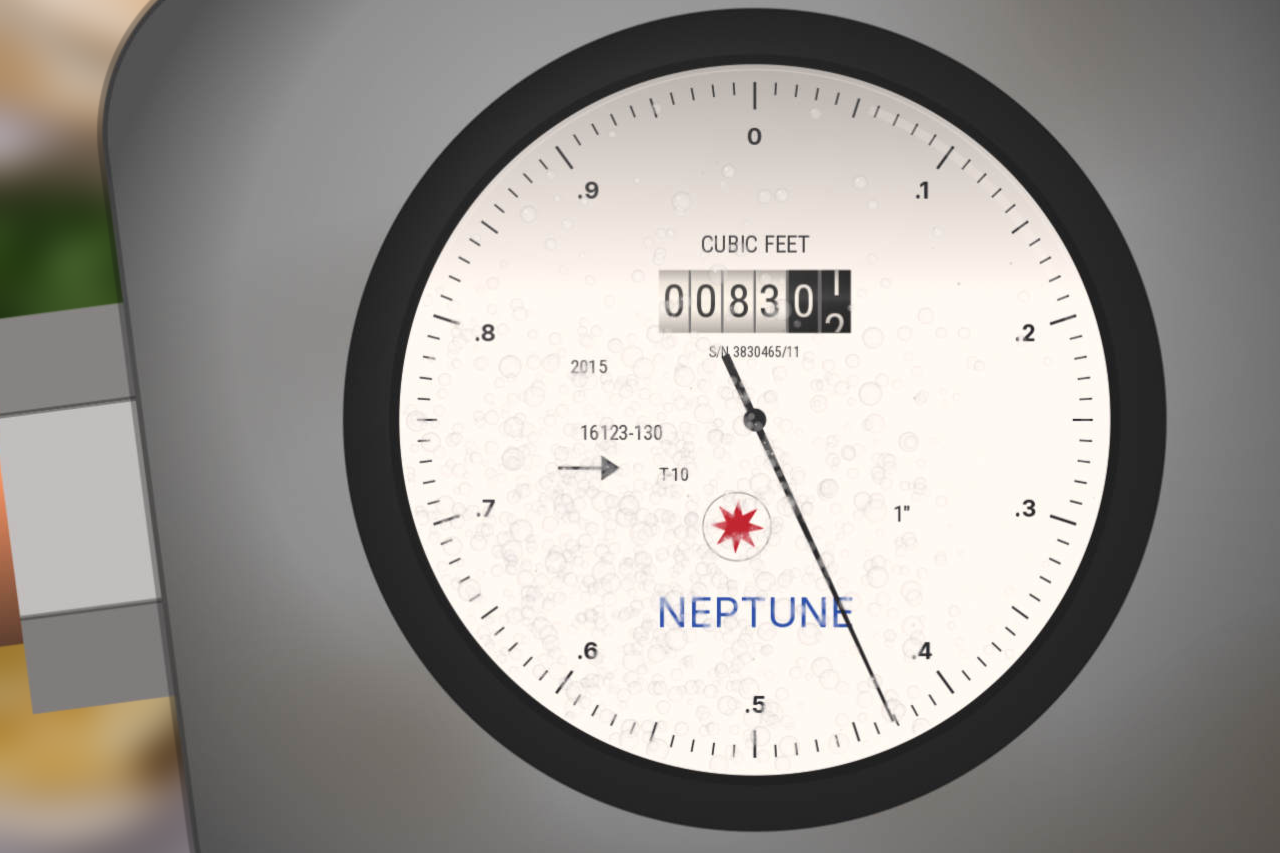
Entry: 8301.43 ft³
